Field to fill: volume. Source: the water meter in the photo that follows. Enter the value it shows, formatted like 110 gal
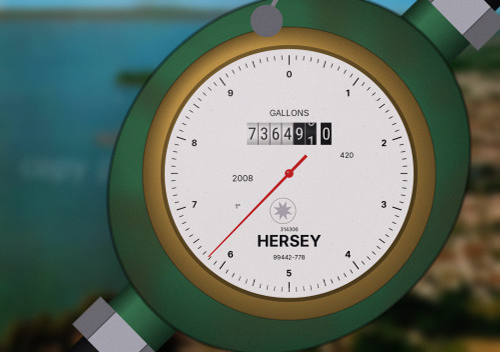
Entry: 7364906.2 gal
